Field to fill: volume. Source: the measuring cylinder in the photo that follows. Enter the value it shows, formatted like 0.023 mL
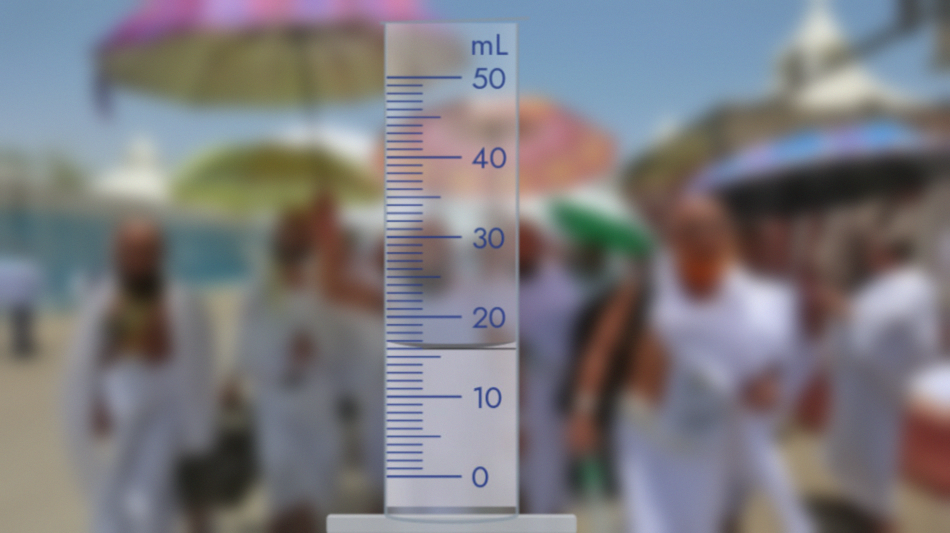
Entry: 16 mL
